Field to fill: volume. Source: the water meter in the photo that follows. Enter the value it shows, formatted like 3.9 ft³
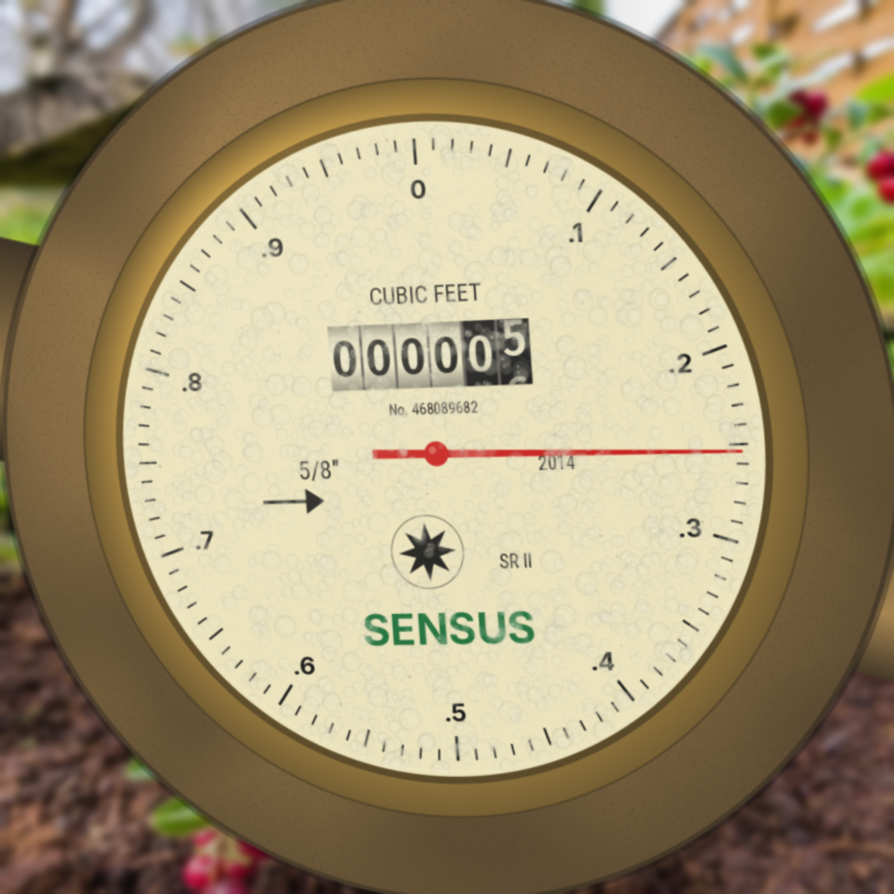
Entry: 5.25 ft³
